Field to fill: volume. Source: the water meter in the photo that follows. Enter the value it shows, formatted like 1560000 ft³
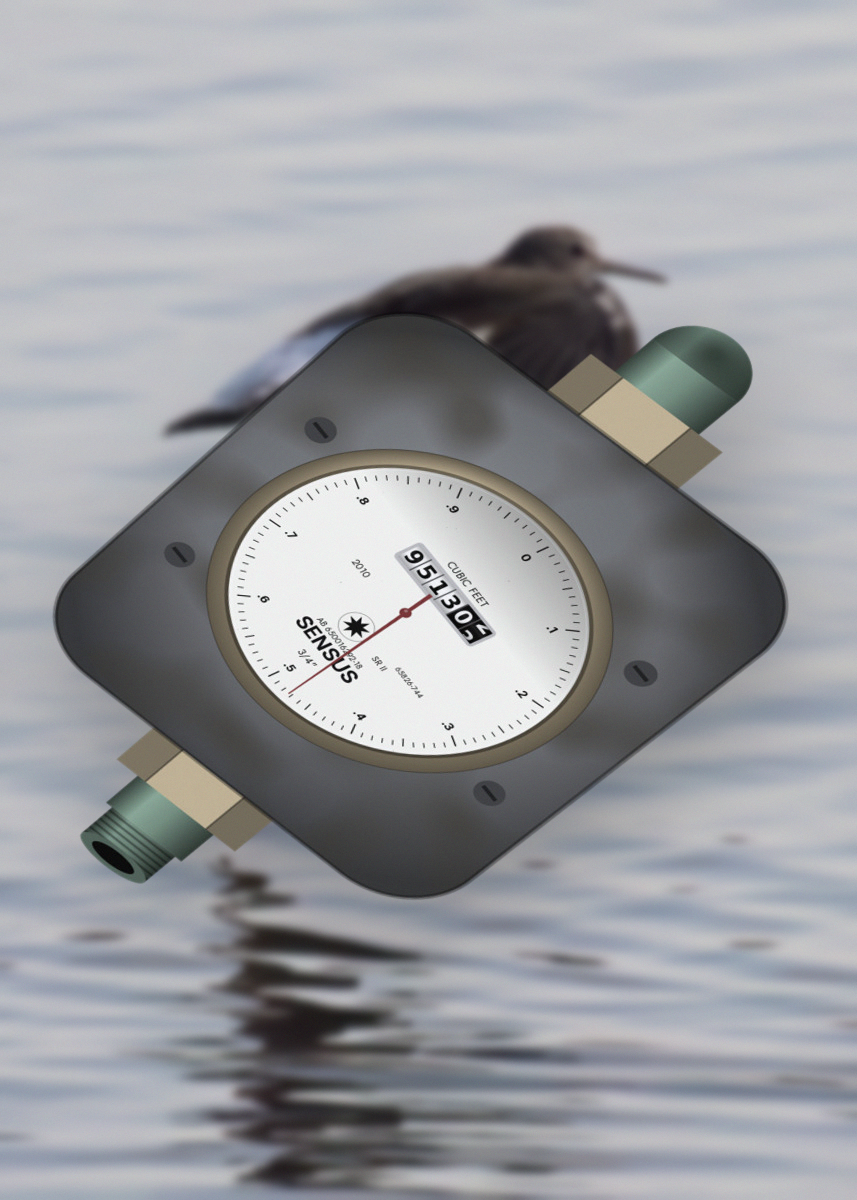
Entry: 951302.47 ft³
